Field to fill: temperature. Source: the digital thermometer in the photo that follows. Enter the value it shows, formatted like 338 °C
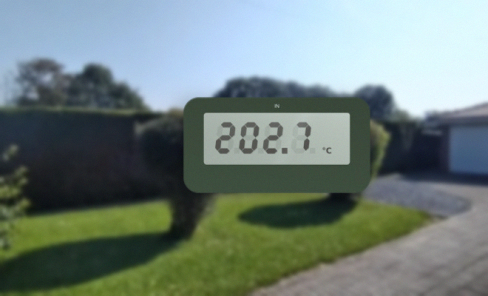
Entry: 202.7 °C
